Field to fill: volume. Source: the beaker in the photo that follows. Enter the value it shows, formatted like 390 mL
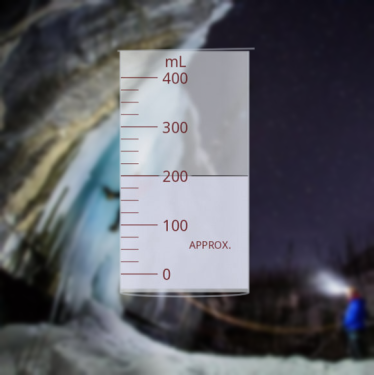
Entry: 200 mL
